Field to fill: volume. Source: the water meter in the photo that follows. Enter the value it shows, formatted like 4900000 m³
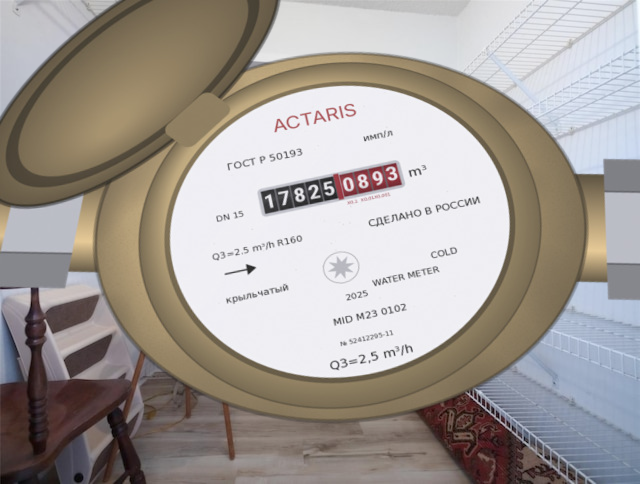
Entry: 17825.0893 m³
